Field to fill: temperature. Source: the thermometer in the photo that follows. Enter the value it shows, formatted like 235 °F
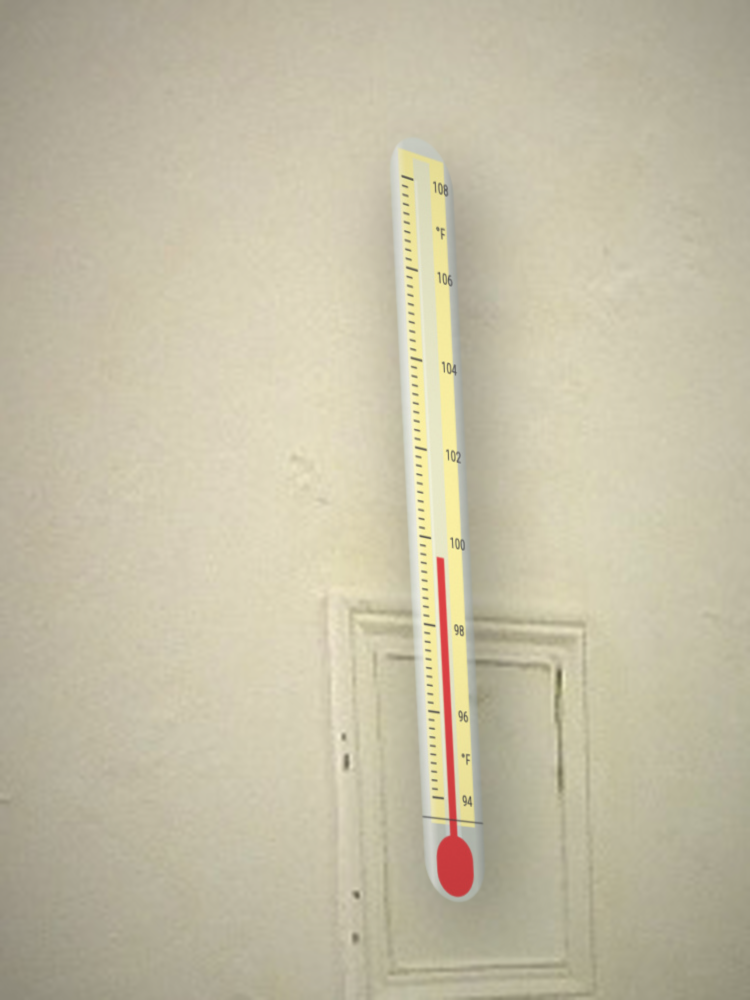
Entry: 99.6 °F
